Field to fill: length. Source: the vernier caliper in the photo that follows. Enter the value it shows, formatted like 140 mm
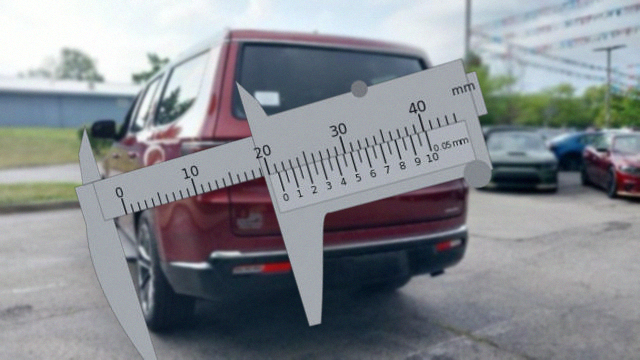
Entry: 21.2 mm
